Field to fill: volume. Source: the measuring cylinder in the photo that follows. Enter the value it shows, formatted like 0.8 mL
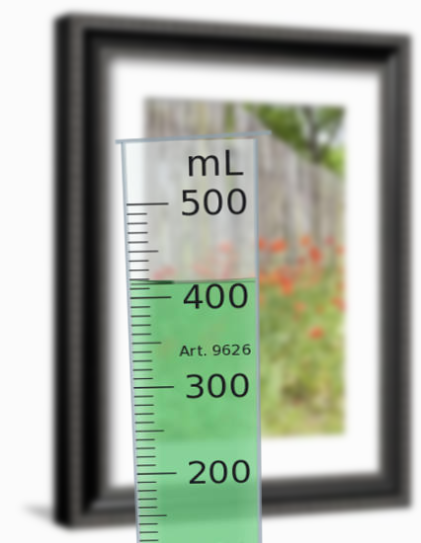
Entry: 415 mL
